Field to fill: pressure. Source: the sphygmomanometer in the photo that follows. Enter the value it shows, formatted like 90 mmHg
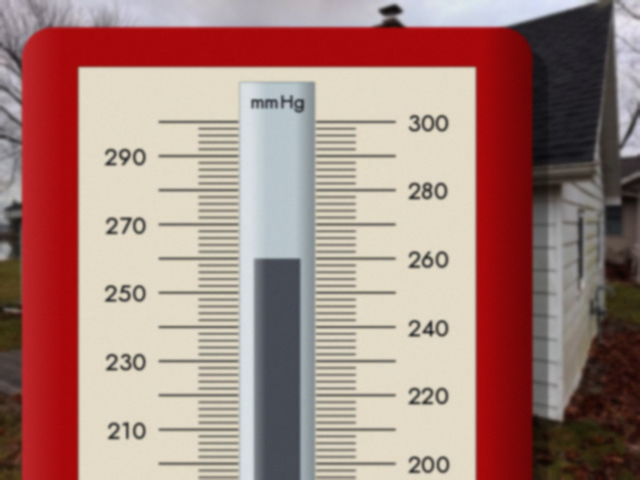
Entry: 260 mmHg
